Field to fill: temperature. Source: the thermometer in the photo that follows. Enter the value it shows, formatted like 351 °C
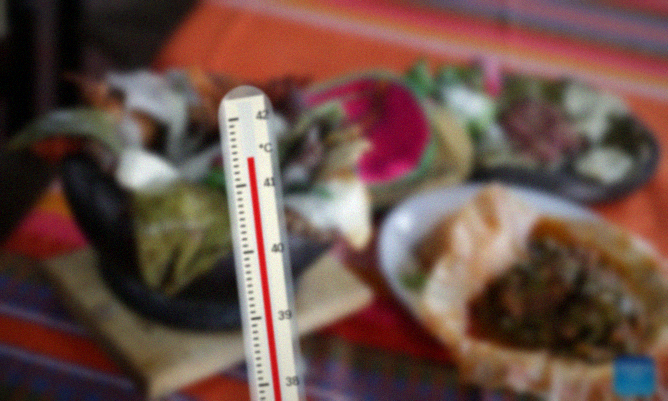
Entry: 41.4 °C
